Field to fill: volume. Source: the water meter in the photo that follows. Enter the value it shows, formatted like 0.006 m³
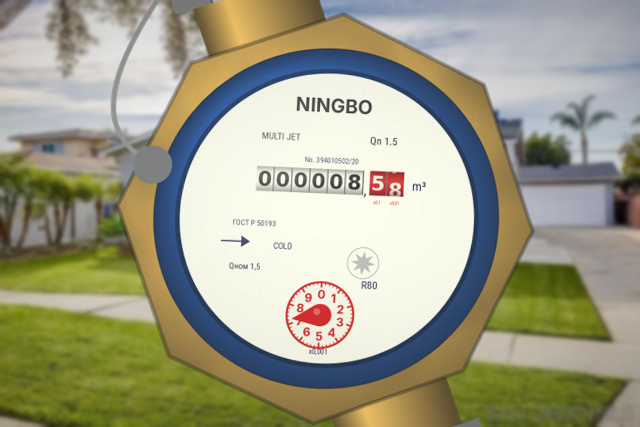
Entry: 8.577 m³
